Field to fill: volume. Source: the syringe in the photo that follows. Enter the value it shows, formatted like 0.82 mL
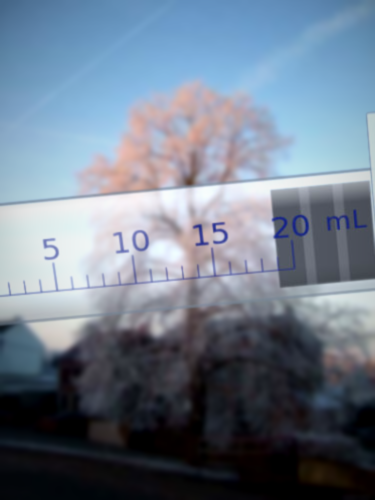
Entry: 19 mL
